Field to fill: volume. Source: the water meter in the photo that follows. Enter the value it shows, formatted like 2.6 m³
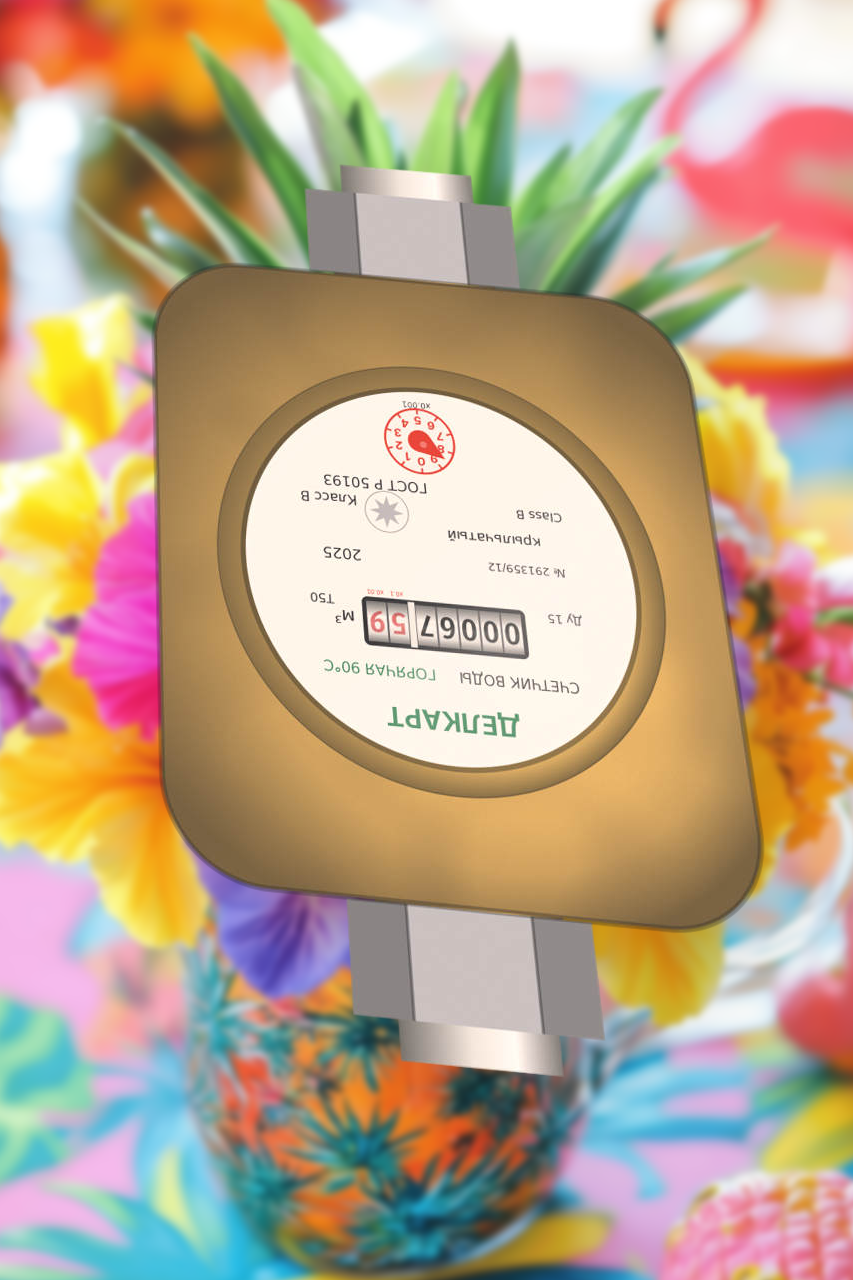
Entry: 67.598 m³
